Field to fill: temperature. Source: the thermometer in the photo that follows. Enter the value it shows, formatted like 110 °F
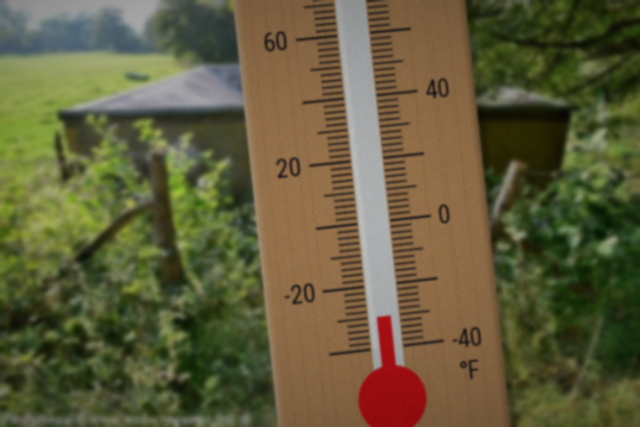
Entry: -30 °F
